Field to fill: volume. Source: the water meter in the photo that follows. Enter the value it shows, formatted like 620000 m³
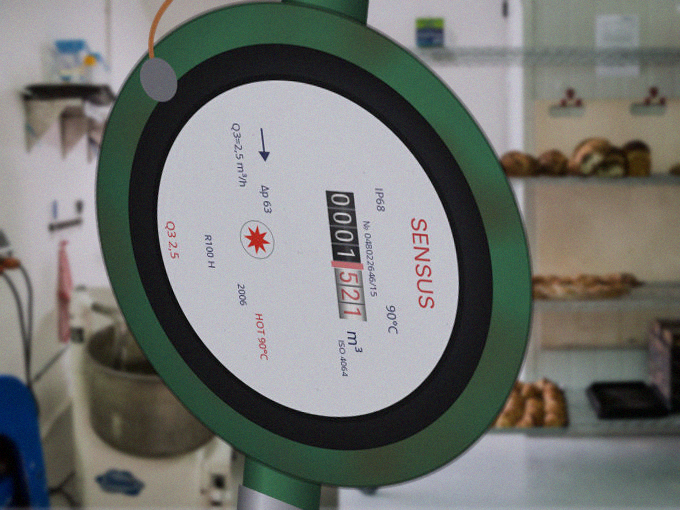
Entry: 1.521 m³
